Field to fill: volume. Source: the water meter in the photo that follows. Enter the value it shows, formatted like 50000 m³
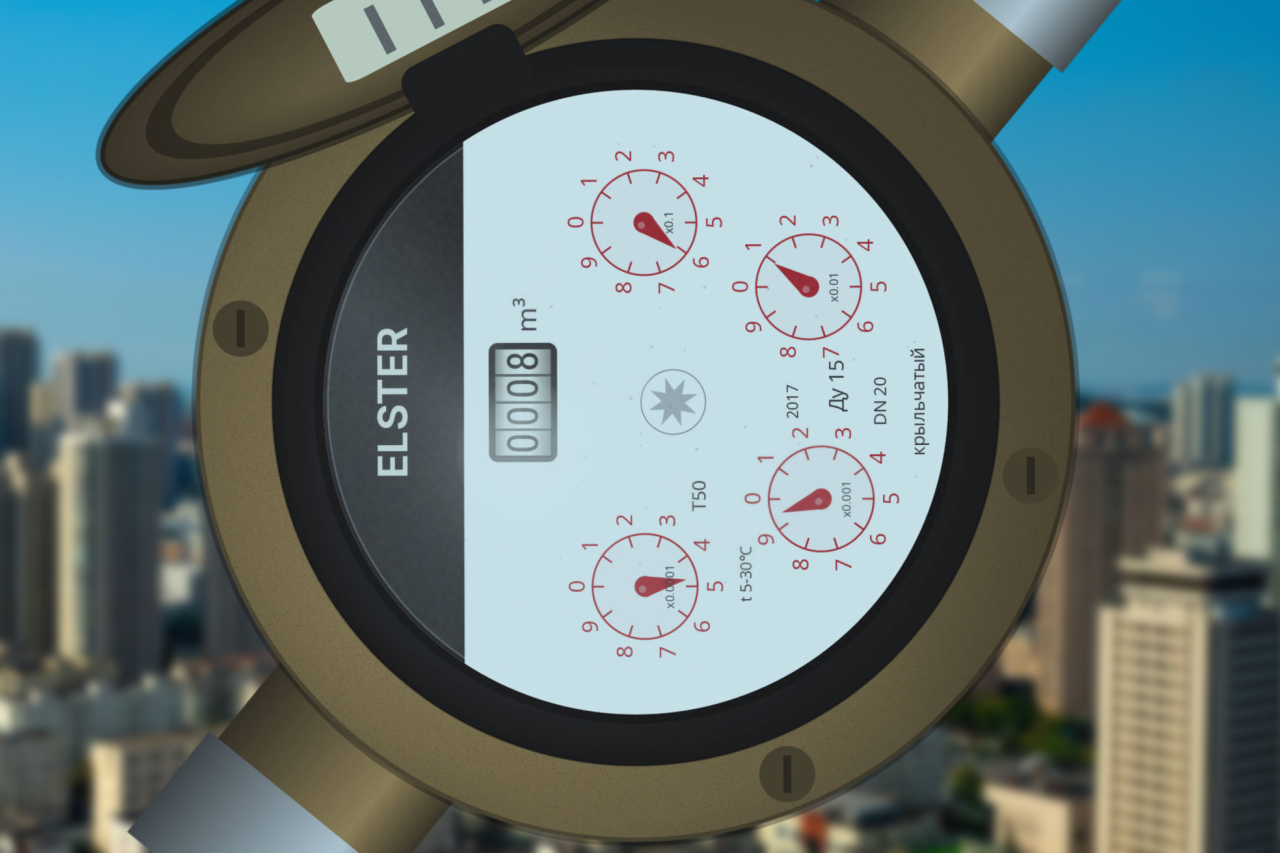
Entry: 8.6094 m³
